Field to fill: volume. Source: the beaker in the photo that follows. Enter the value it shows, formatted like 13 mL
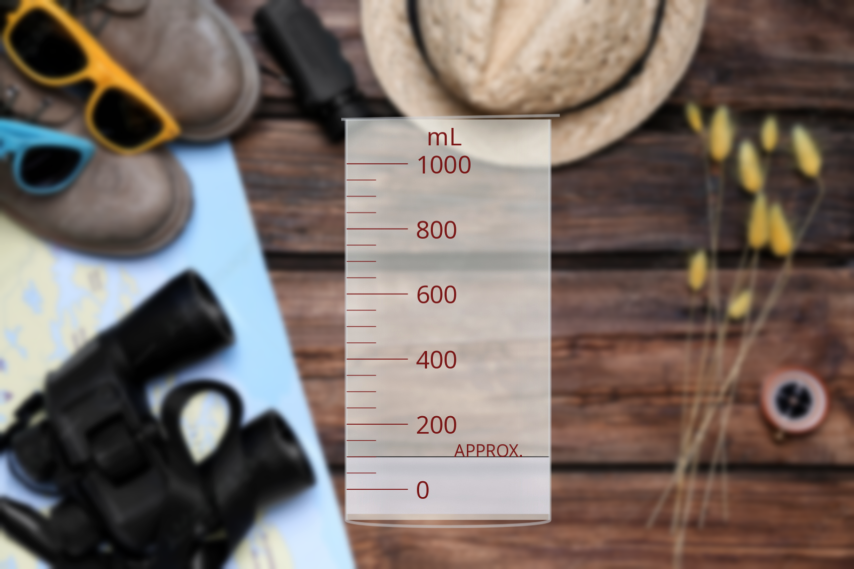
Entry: 100 mL
